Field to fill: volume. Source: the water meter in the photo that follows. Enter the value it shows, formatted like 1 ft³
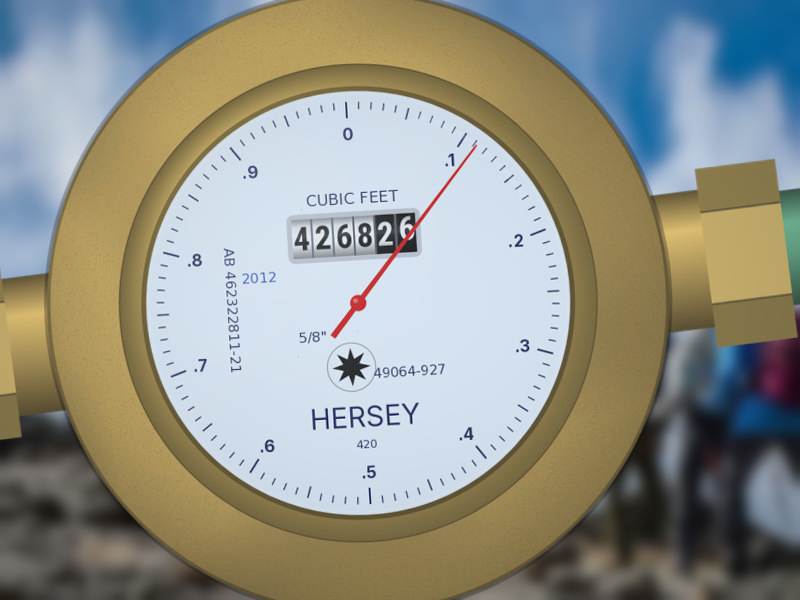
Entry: 426826.11 ft³
